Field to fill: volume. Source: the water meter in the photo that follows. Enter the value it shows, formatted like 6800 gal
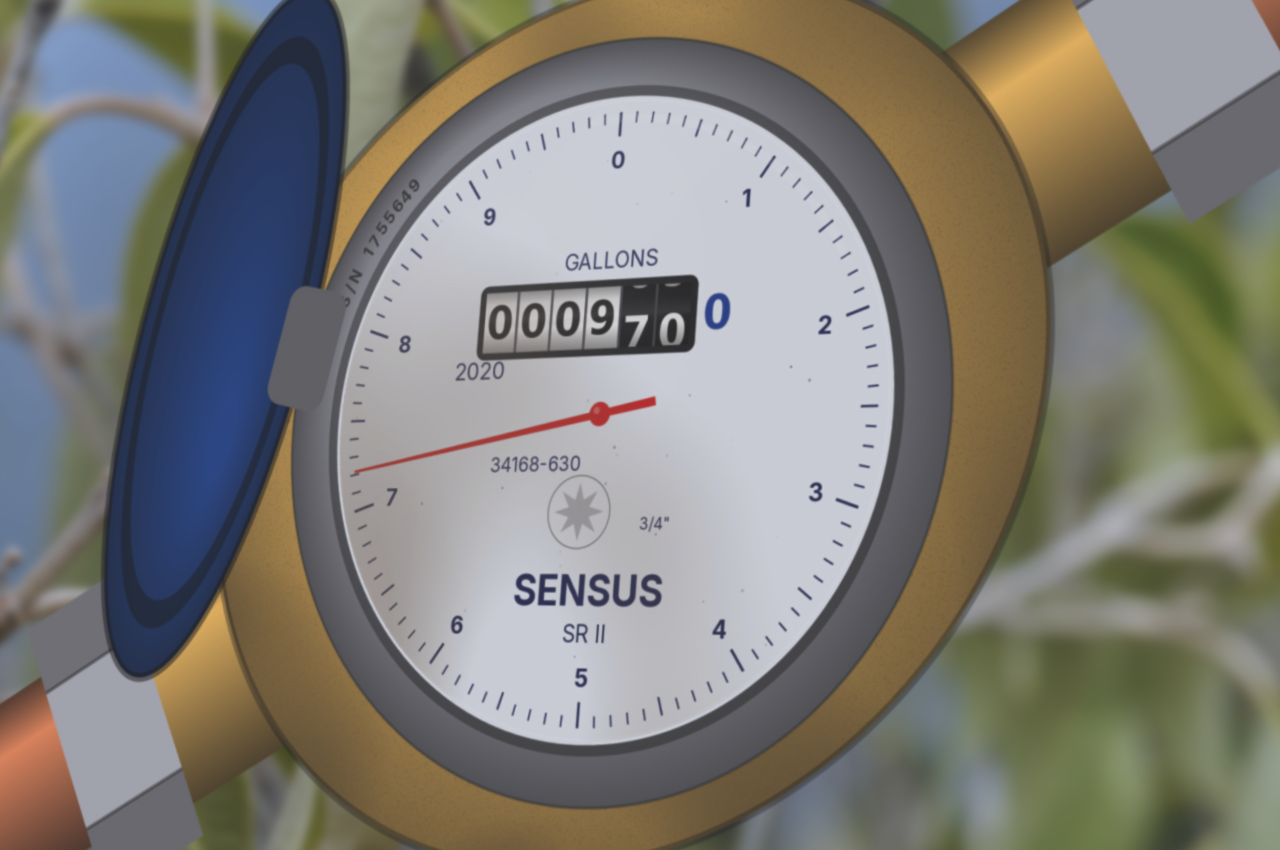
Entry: 9697.2 gal
